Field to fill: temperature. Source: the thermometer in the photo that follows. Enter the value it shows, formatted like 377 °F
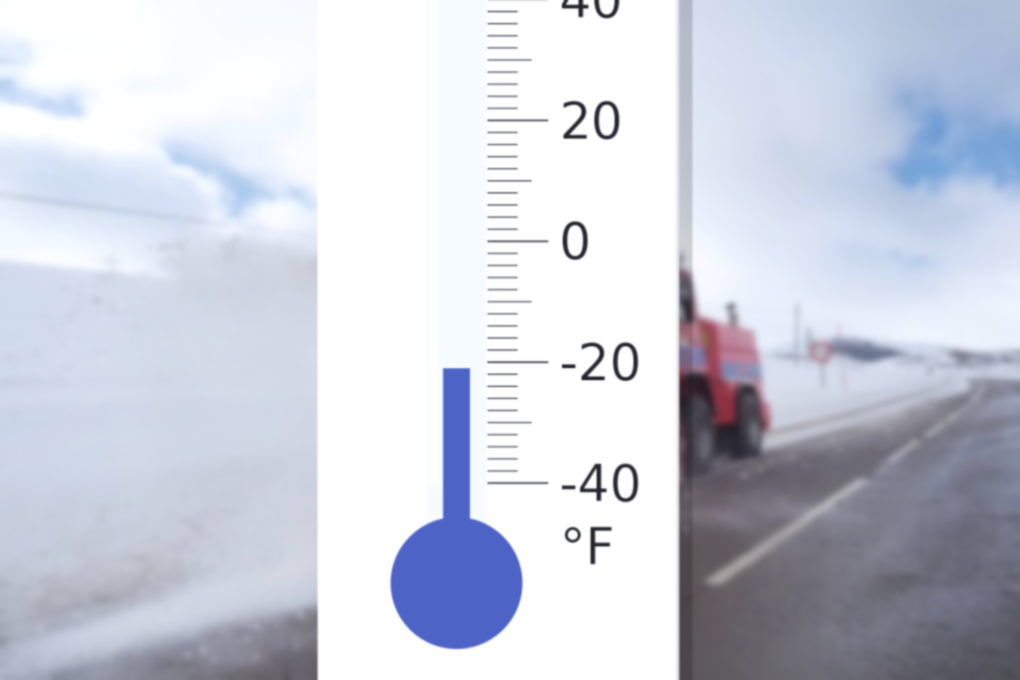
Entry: -21 °F
